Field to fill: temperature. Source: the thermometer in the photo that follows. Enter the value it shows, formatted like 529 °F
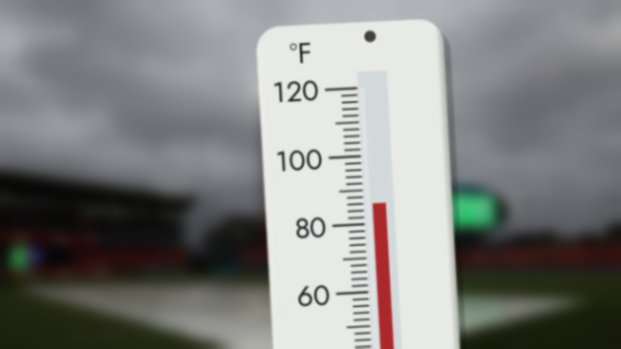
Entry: 86 °F
